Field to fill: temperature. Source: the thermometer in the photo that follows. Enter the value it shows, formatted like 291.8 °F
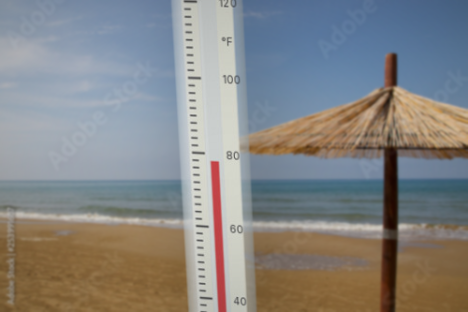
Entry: 78 °F
